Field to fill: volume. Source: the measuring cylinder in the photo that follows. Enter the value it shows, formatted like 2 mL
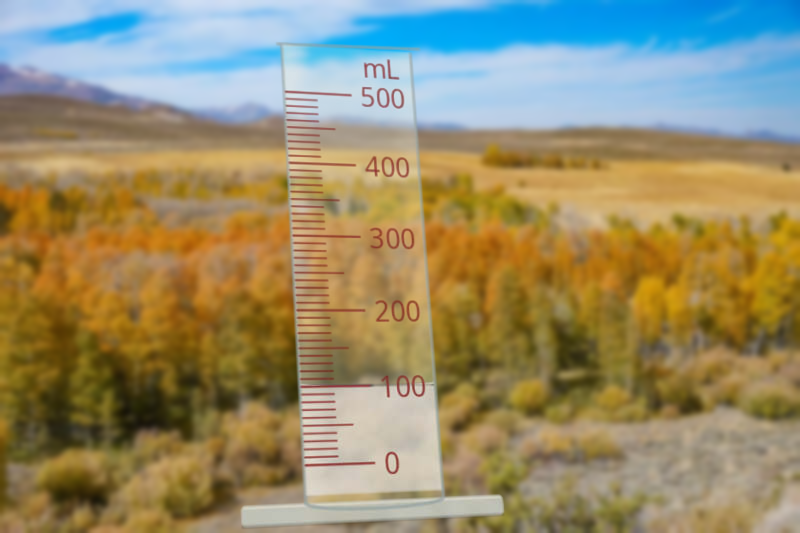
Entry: 100 mL
